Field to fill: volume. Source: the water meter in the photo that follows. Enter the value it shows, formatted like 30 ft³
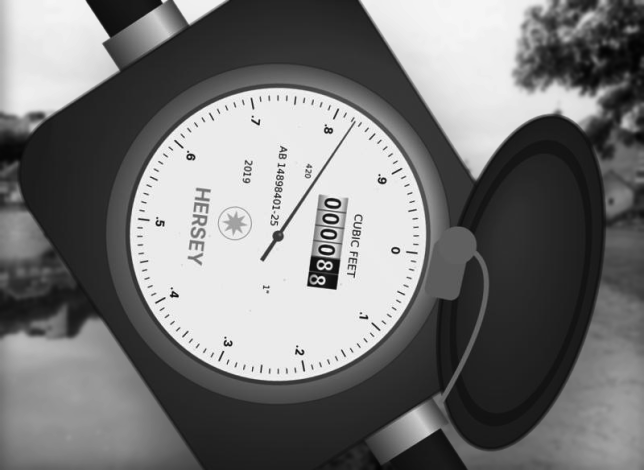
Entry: 87.82 ft³
